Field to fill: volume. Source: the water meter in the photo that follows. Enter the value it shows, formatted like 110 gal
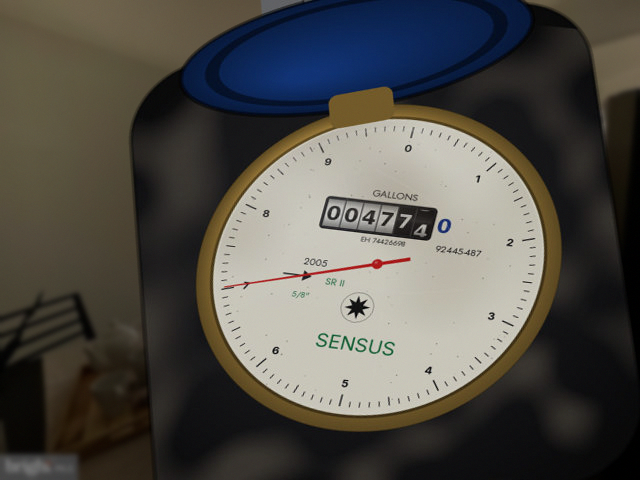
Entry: 47737.0 gal
